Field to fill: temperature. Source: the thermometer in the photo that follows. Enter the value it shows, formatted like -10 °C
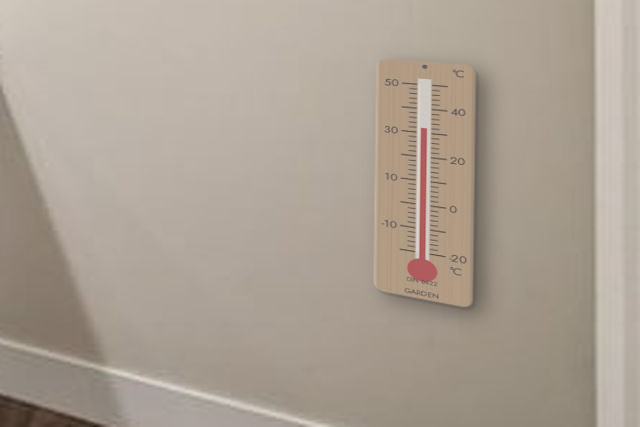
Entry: 32 °C
